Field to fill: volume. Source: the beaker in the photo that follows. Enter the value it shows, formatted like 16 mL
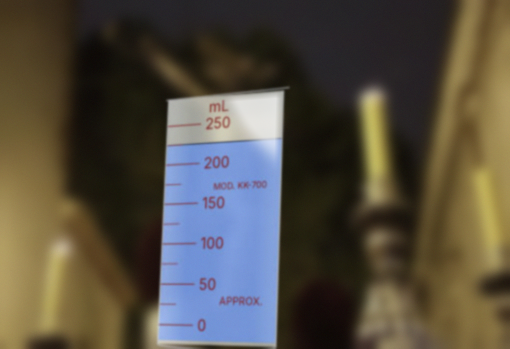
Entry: 225 mL
